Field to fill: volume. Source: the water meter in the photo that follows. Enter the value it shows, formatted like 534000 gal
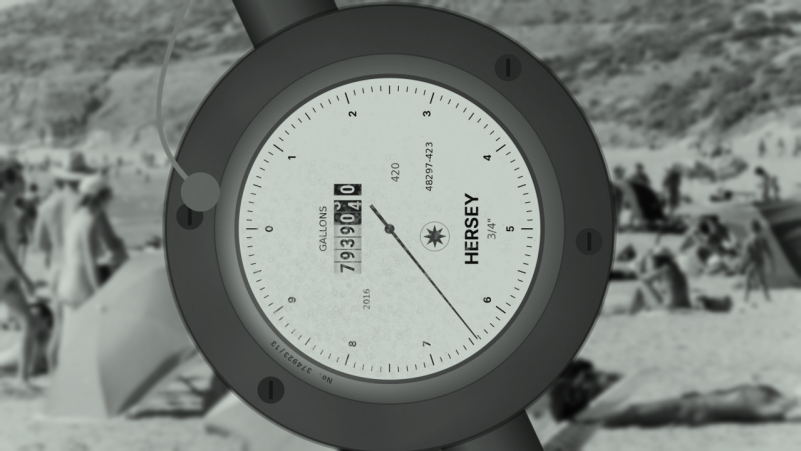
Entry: 7939036.4 gal
